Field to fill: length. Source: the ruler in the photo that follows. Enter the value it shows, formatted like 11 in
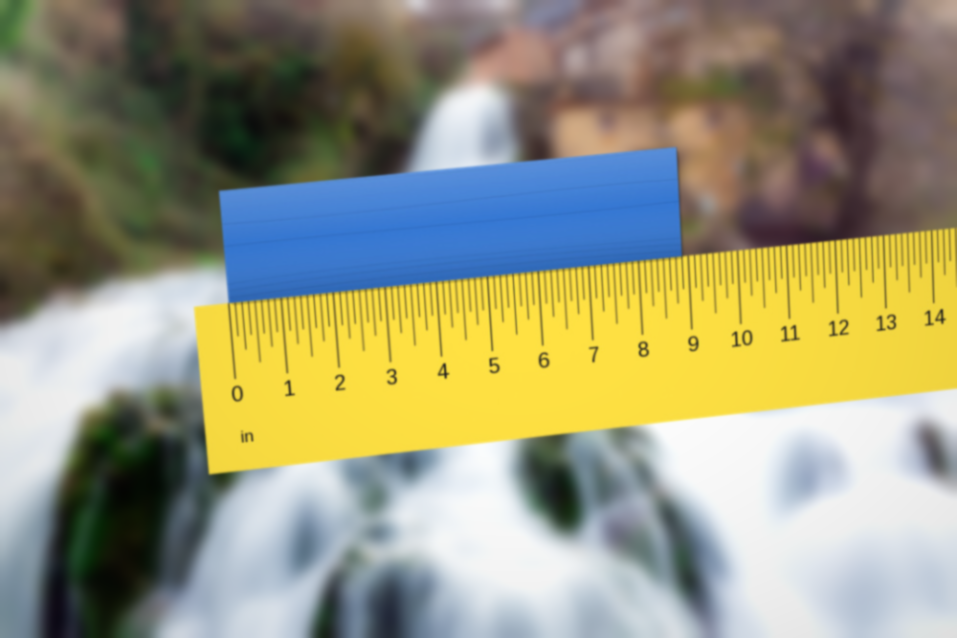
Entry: 8.875 in
